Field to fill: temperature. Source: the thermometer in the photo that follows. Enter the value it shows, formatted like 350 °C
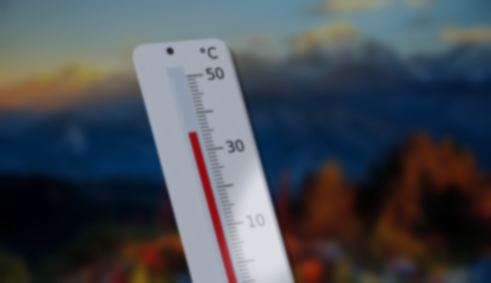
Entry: 35 °C
